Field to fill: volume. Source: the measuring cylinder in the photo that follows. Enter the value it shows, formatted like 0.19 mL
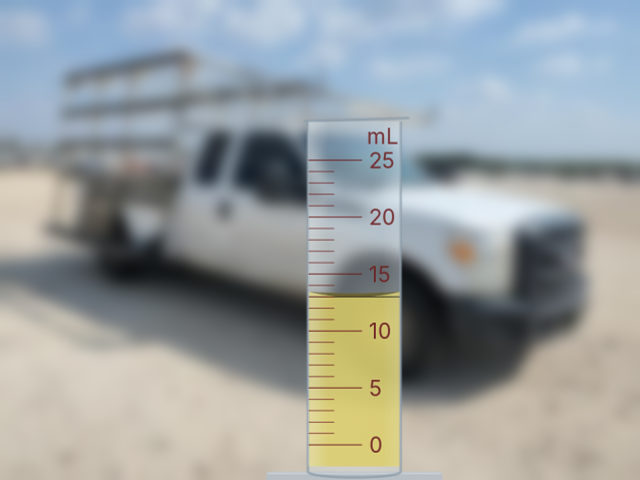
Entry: 13 mL
